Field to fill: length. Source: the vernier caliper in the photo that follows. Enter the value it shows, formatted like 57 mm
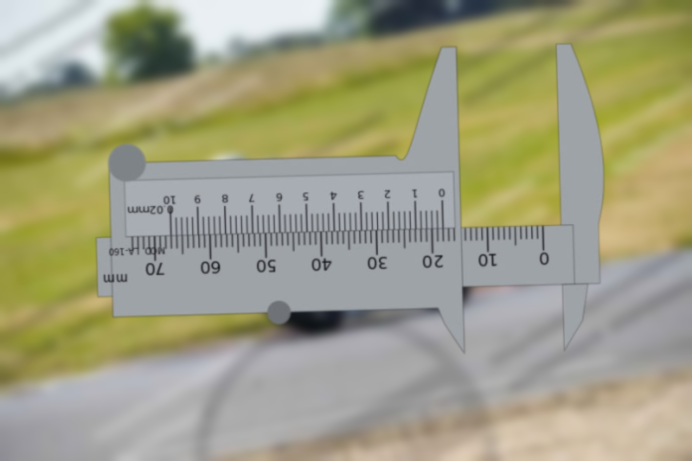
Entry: 18.0 mm
